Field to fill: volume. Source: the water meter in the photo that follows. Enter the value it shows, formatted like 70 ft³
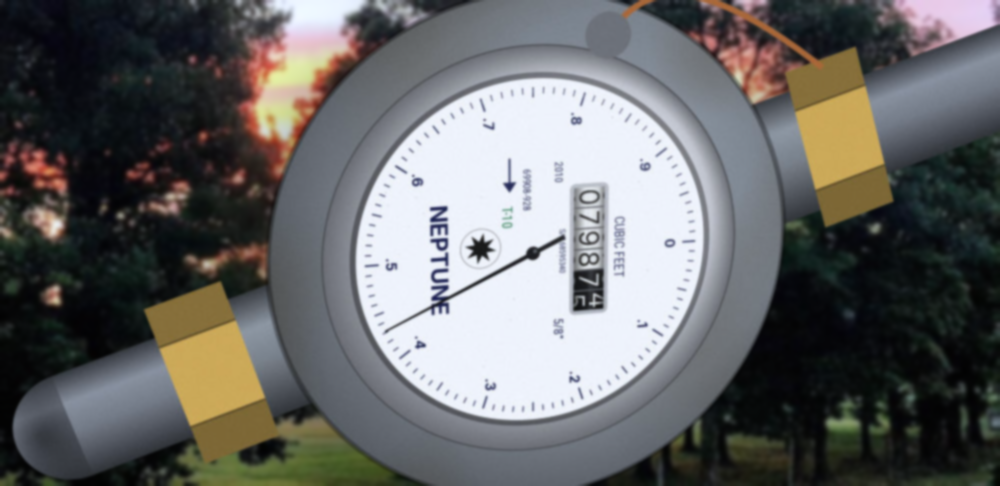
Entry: 79874.43 ft³
